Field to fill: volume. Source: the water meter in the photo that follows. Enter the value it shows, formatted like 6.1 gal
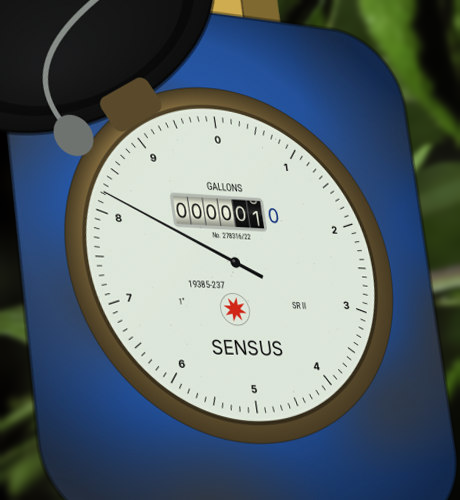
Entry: 8.2 gal
